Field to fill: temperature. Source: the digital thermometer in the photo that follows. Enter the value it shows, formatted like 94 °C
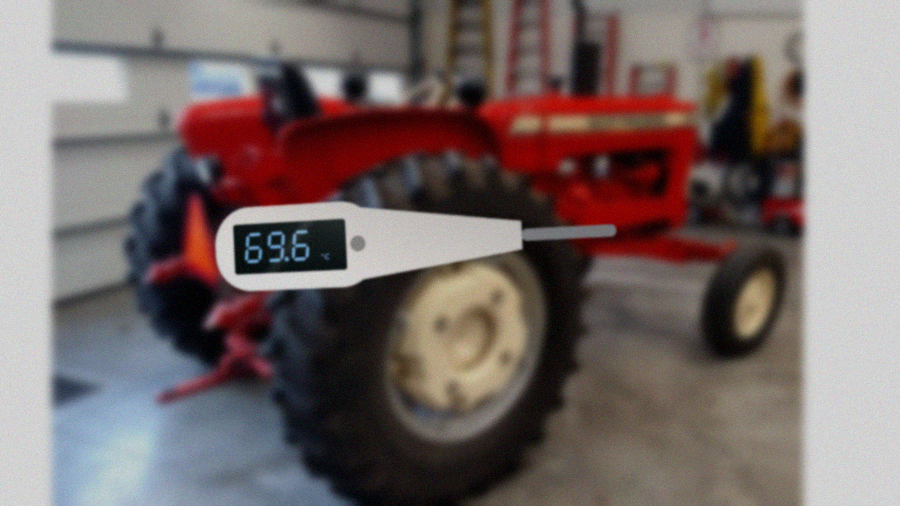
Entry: 69.6 °C
